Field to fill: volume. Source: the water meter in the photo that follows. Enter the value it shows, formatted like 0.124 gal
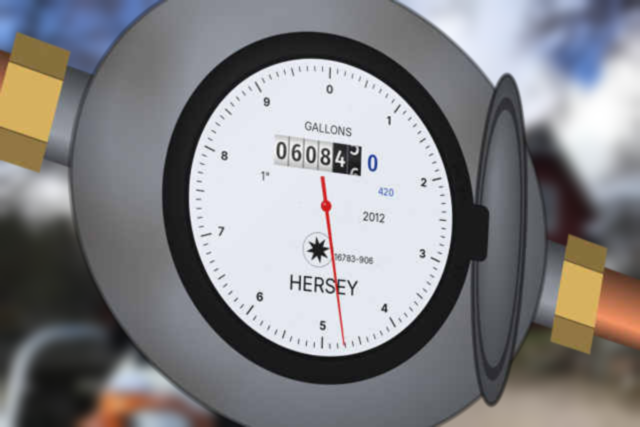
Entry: 608454.7 gal
